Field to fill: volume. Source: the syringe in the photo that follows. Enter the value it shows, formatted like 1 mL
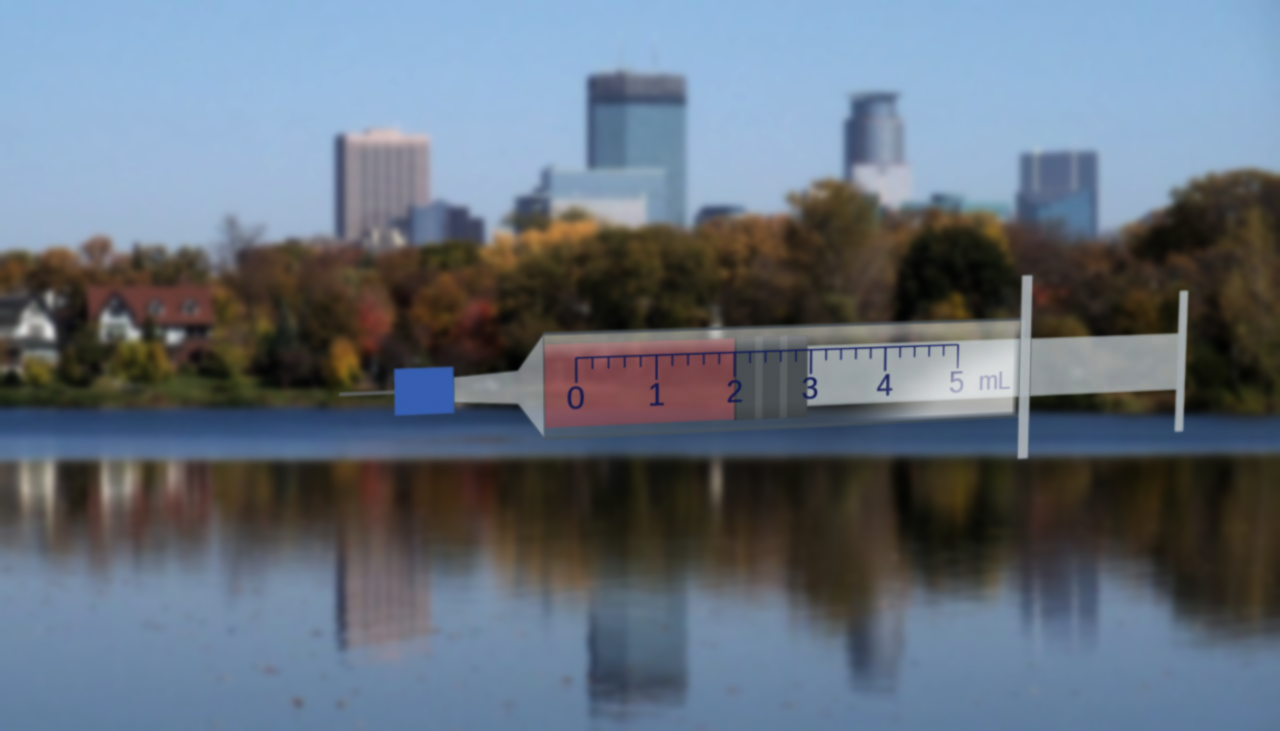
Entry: 2 mL
